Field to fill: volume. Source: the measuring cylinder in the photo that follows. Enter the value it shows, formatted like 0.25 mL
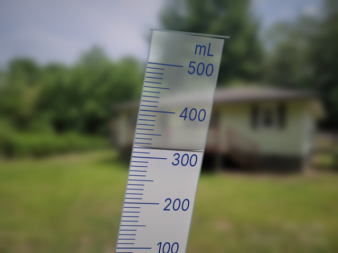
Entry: 320 mL
